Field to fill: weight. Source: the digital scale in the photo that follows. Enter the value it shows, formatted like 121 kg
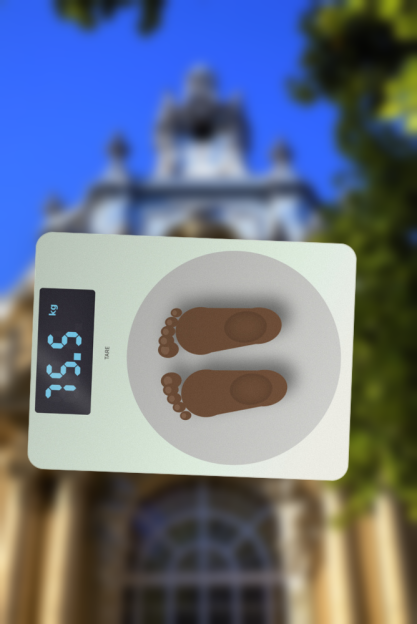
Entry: 75.5 kg
